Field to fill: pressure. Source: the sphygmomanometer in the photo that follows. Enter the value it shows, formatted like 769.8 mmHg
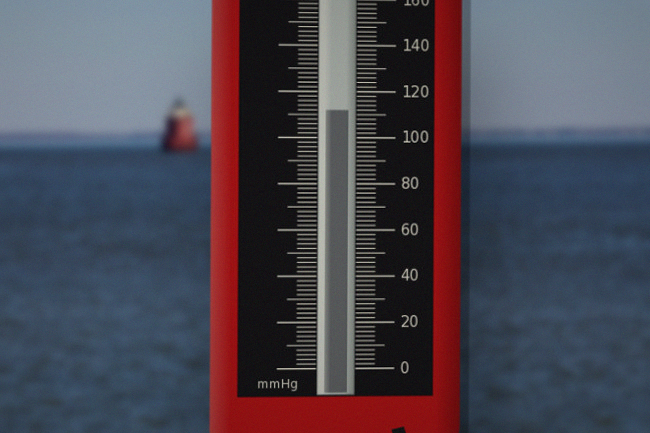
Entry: 112 mmHg
